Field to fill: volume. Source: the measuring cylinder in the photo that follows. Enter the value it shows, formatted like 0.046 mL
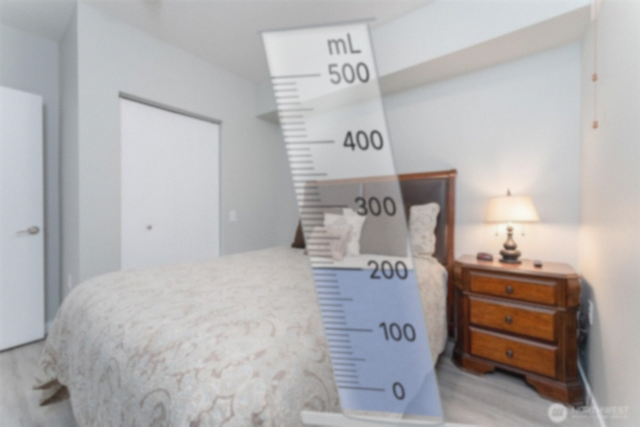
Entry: 200 mL
